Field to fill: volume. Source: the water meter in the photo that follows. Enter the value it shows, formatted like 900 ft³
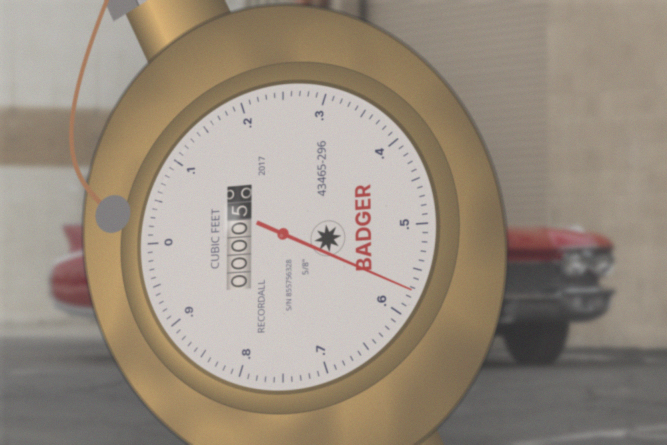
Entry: 58.57 ft³
